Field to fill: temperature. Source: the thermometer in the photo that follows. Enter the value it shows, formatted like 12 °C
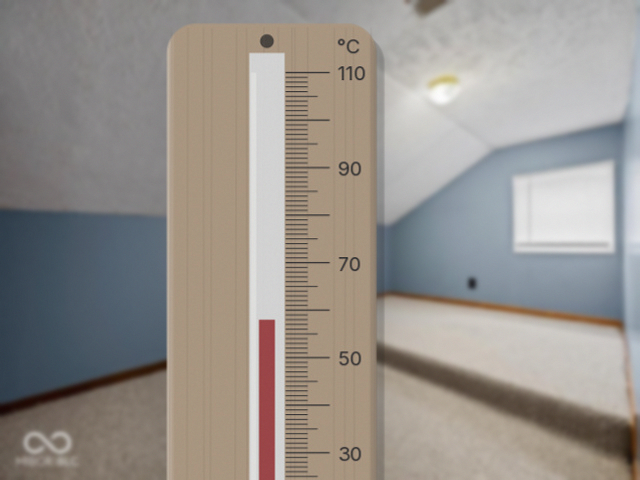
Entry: 58 °C
